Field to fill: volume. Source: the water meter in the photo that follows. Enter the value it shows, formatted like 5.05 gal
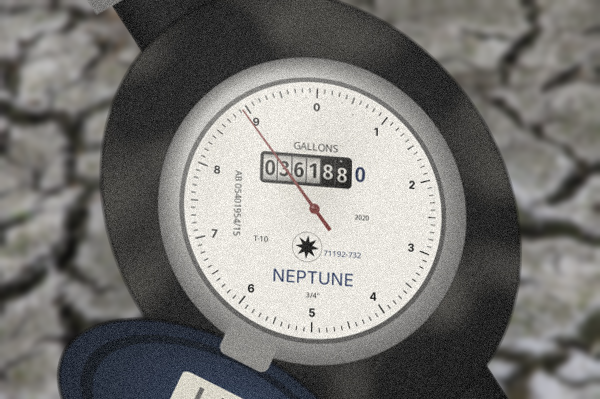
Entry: 361878.9 gal
